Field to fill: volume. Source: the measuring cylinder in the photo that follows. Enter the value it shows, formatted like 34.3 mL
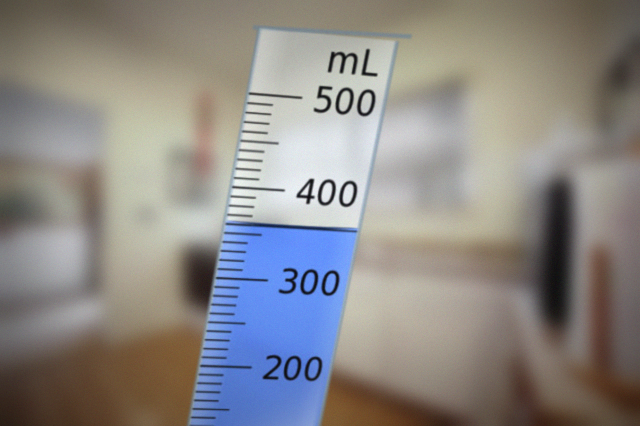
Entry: 360 mL
